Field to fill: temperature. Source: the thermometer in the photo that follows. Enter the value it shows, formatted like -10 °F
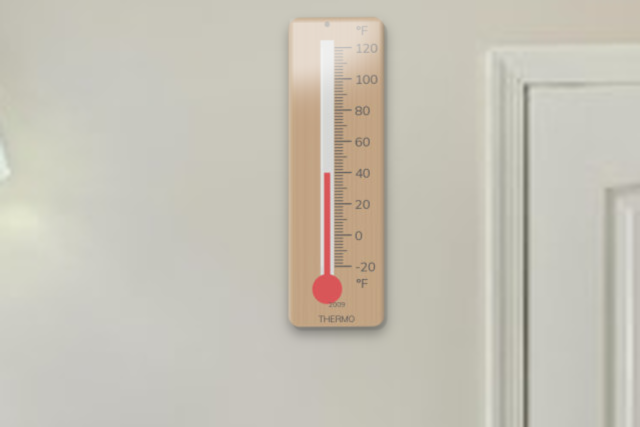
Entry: 40 °F
